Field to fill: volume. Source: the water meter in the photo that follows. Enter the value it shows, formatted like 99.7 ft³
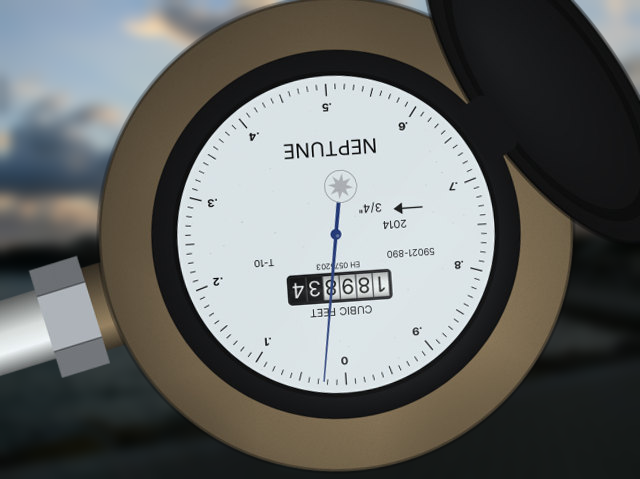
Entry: 189834.02 ft³
